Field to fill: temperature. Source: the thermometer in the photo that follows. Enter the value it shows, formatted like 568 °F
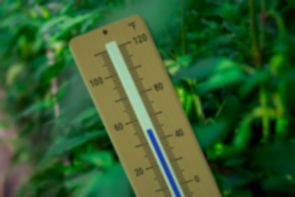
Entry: 50 °F
